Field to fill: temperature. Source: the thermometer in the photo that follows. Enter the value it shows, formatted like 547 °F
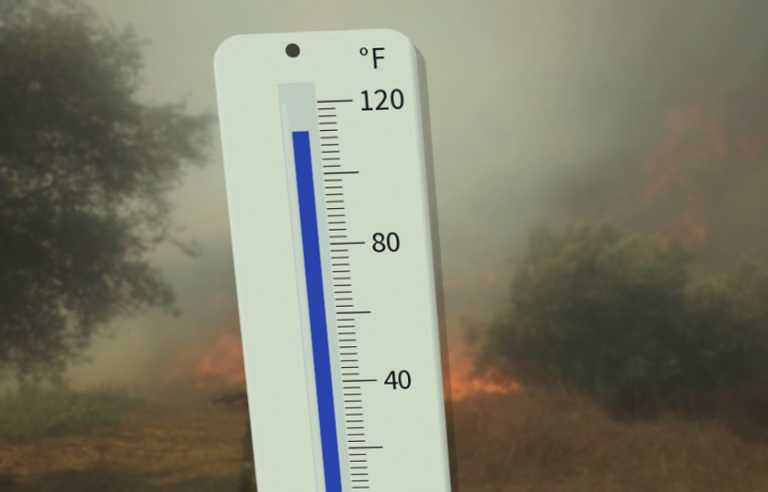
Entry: 112 °F
